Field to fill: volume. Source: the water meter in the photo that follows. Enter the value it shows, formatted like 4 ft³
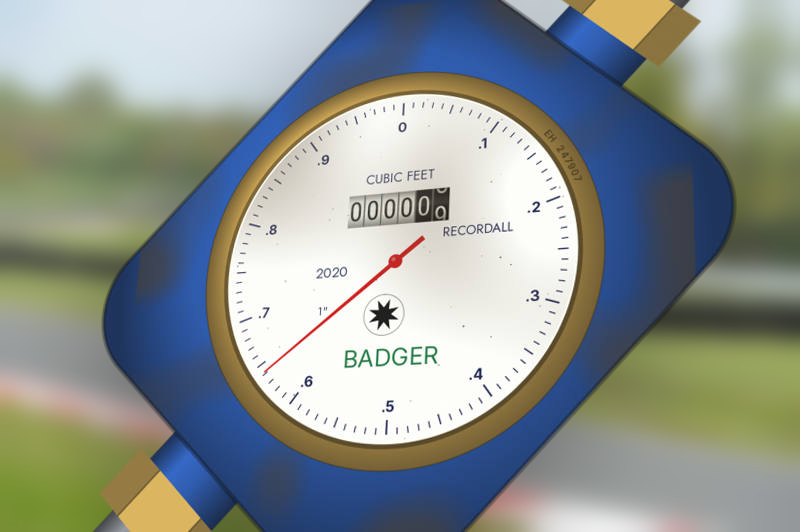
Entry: 8.64 ft³
